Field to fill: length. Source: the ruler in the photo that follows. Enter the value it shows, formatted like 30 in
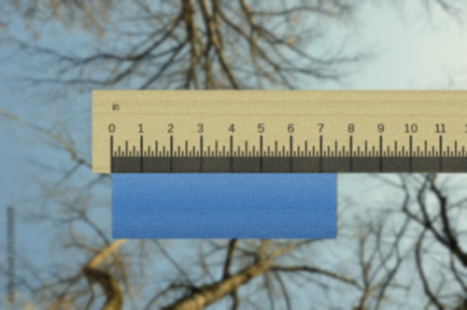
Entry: 7.5 in
